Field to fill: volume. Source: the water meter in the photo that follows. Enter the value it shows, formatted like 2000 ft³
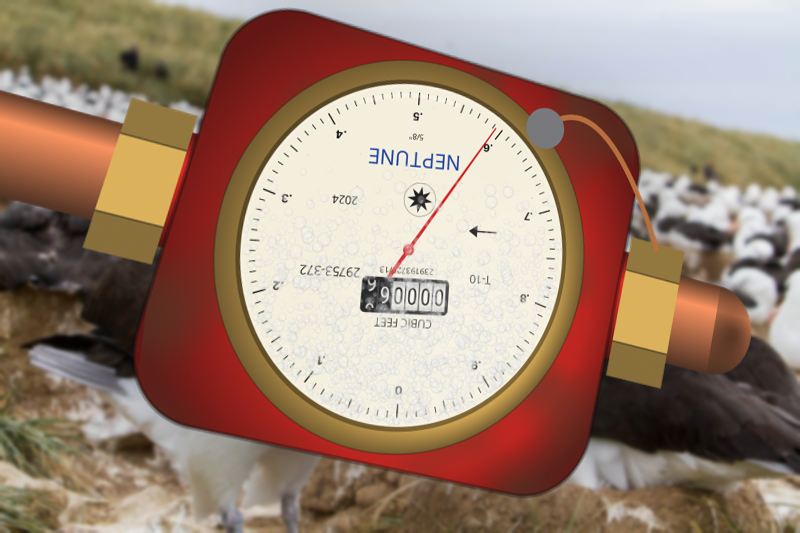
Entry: 65.59 ft³
